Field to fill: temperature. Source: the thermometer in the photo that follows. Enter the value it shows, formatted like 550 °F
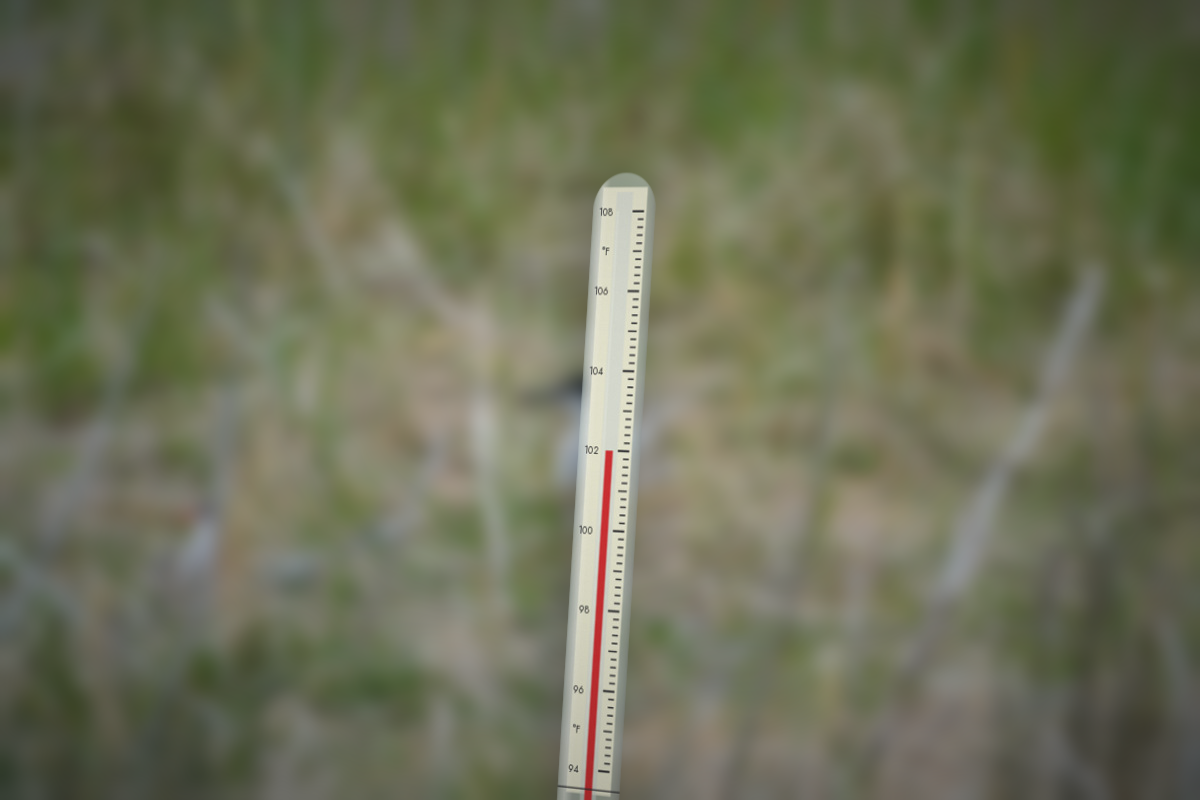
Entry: 102 °F
